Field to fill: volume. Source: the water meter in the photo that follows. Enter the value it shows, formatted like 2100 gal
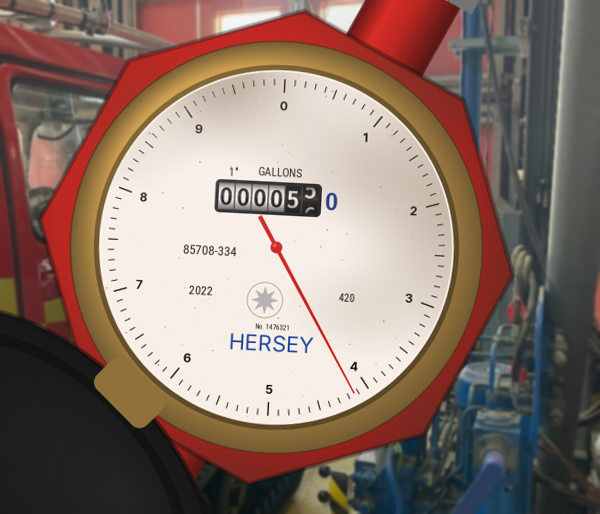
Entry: 554.1 gal
